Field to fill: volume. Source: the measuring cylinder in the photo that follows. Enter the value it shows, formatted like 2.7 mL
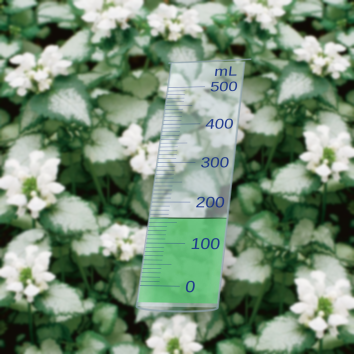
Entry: 160 mL
